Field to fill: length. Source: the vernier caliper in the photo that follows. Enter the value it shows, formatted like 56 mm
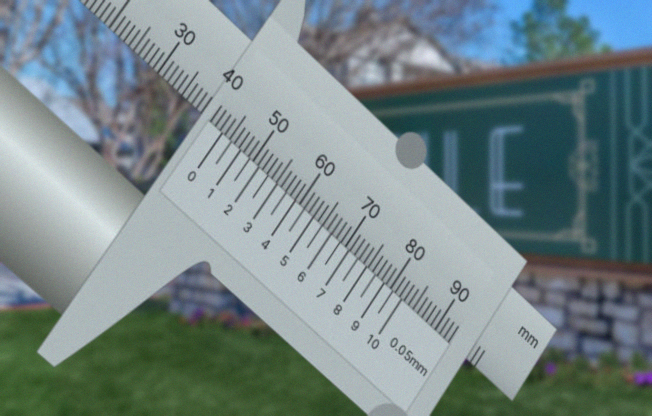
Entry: 43.5 mm
